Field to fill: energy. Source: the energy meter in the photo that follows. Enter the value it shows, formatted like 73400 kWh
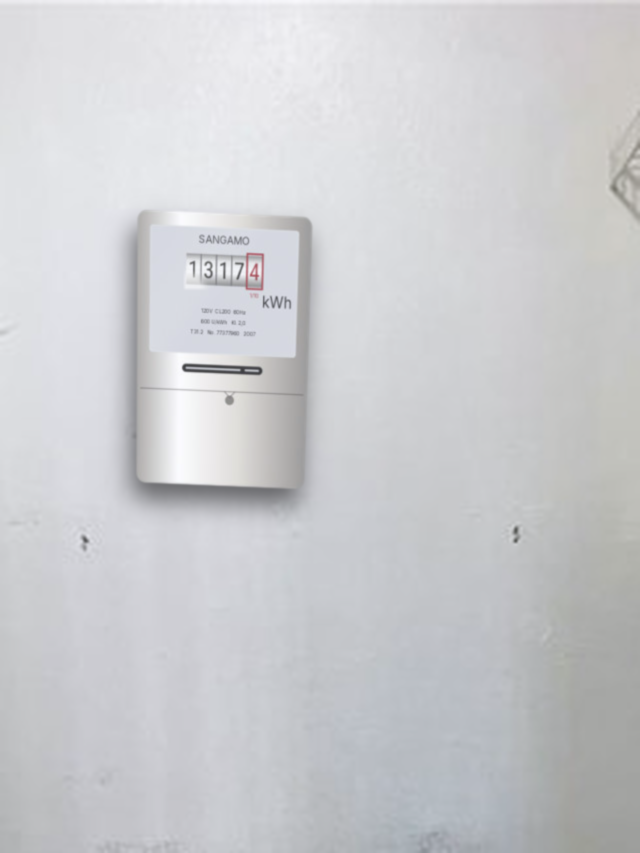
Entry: 1317.4 kWh
